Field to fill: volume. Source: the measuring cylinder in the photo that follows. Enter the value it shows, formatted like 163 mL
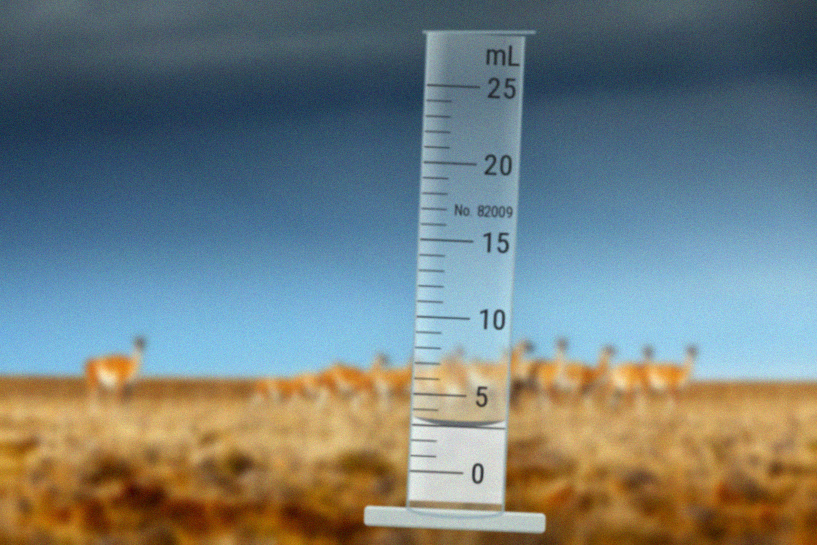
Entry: 3 mL
